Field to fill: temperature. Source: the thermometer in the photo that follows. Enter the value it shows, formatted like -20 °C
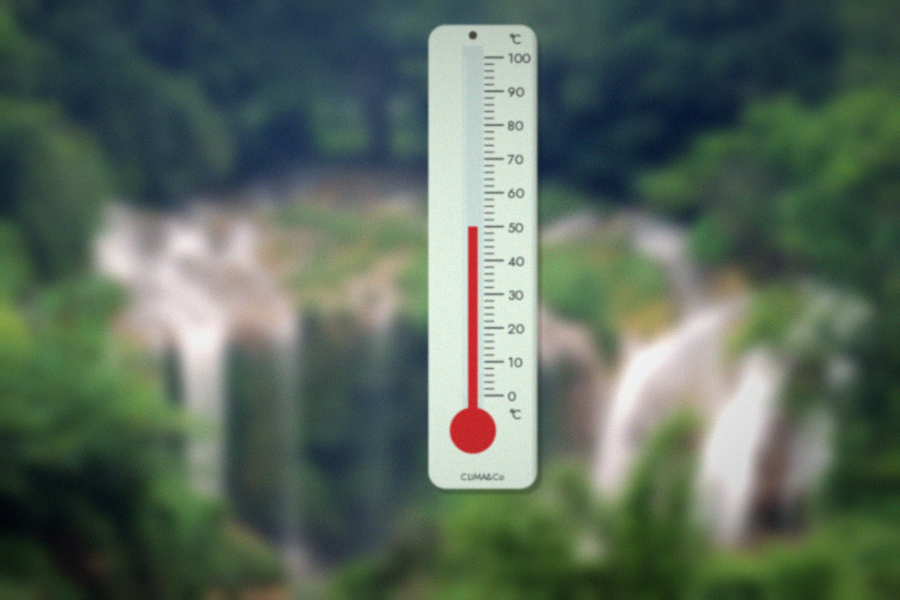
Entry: 50 °C
